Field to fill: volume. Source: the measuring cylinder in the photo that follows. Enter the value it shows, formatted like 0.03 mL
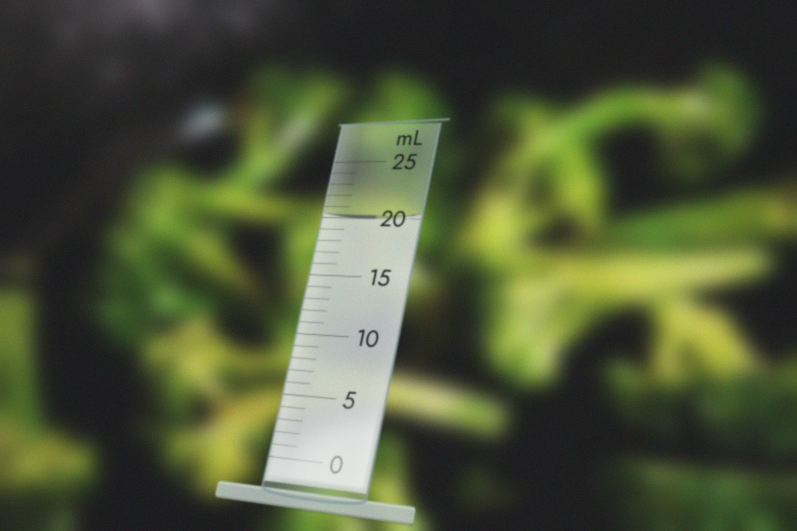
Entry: 20 mL
